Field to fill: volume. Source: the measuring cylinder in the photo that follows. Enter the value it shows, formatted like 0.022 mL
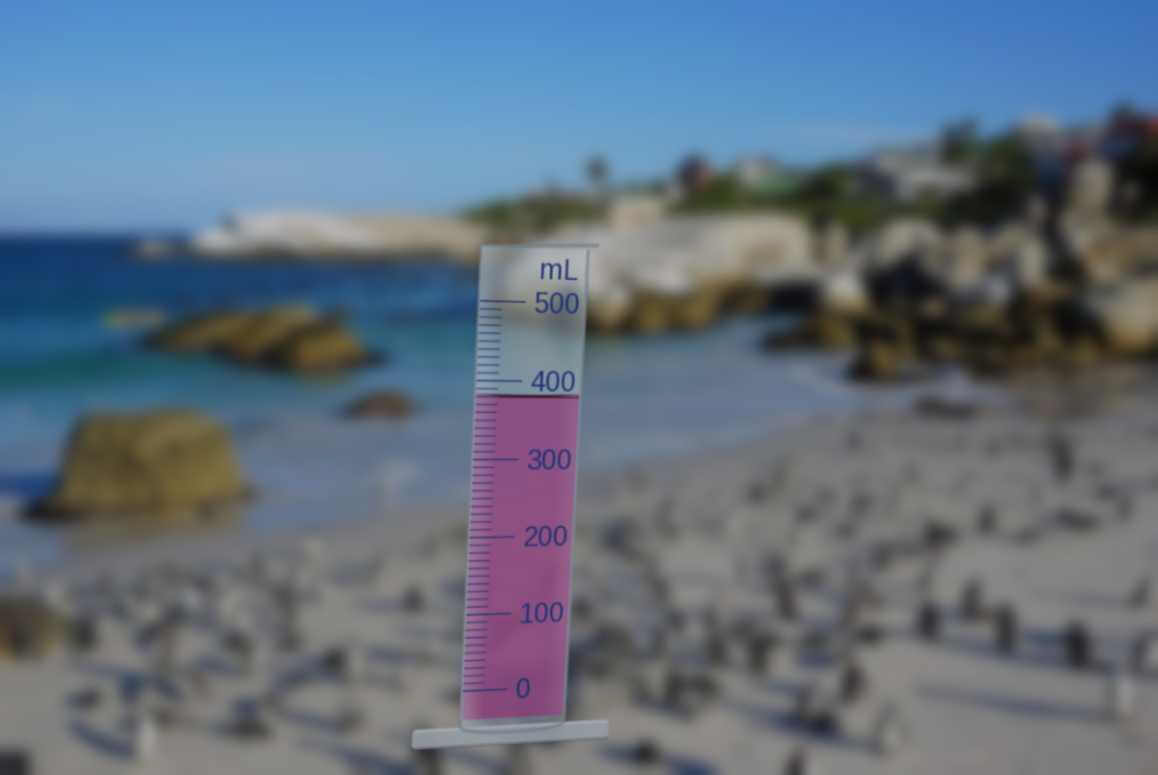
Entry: 380 mL
